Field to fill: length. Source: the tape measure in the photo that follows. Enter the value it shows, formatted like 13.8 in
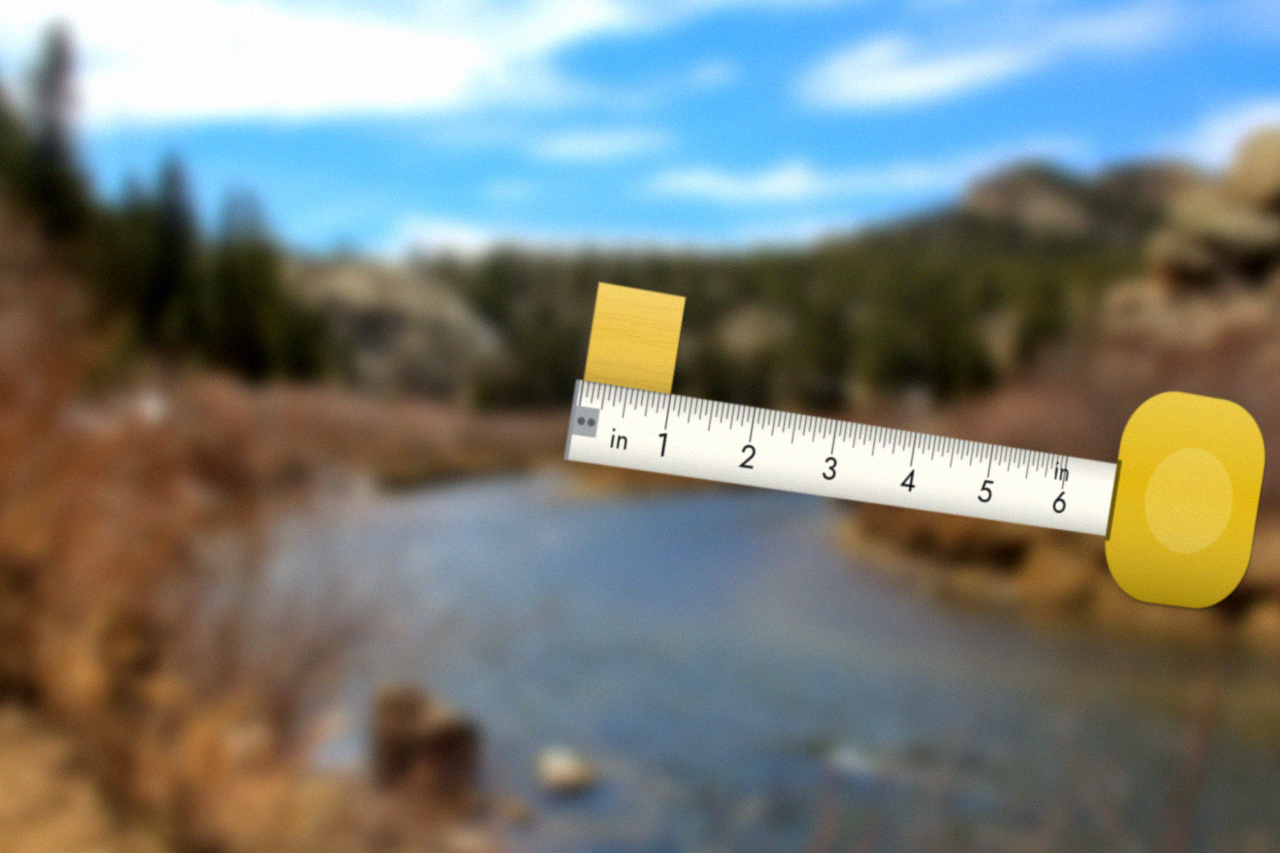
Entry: 1 in
